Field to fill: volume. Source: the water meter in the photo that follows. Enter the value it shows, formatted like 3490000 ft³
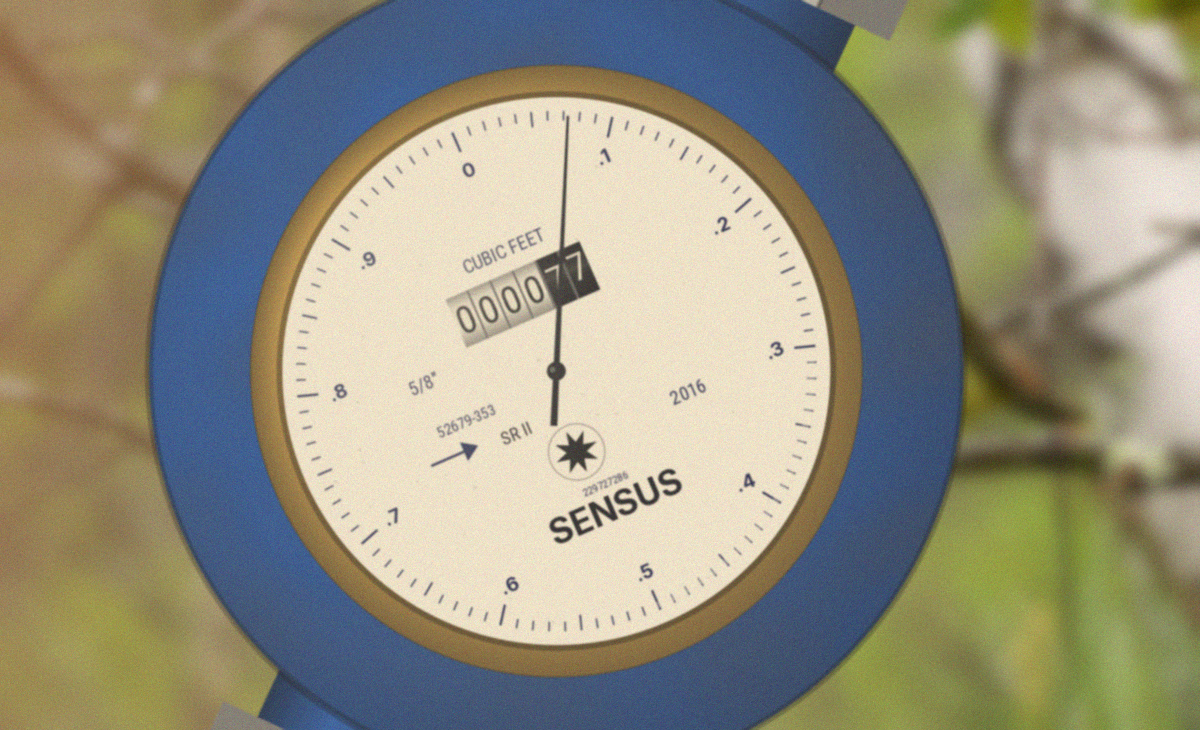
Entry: 77.07 ft³
